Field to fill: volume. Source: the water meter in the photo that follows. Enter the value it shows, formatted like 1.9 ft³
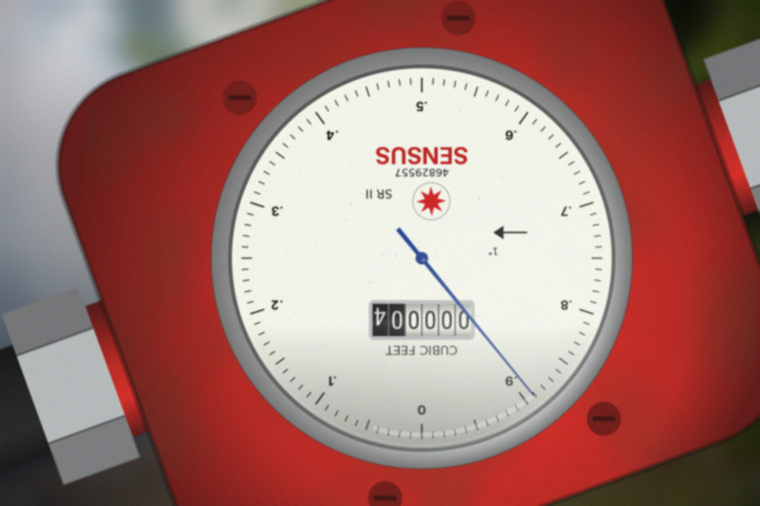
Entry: 3.89 ft³
